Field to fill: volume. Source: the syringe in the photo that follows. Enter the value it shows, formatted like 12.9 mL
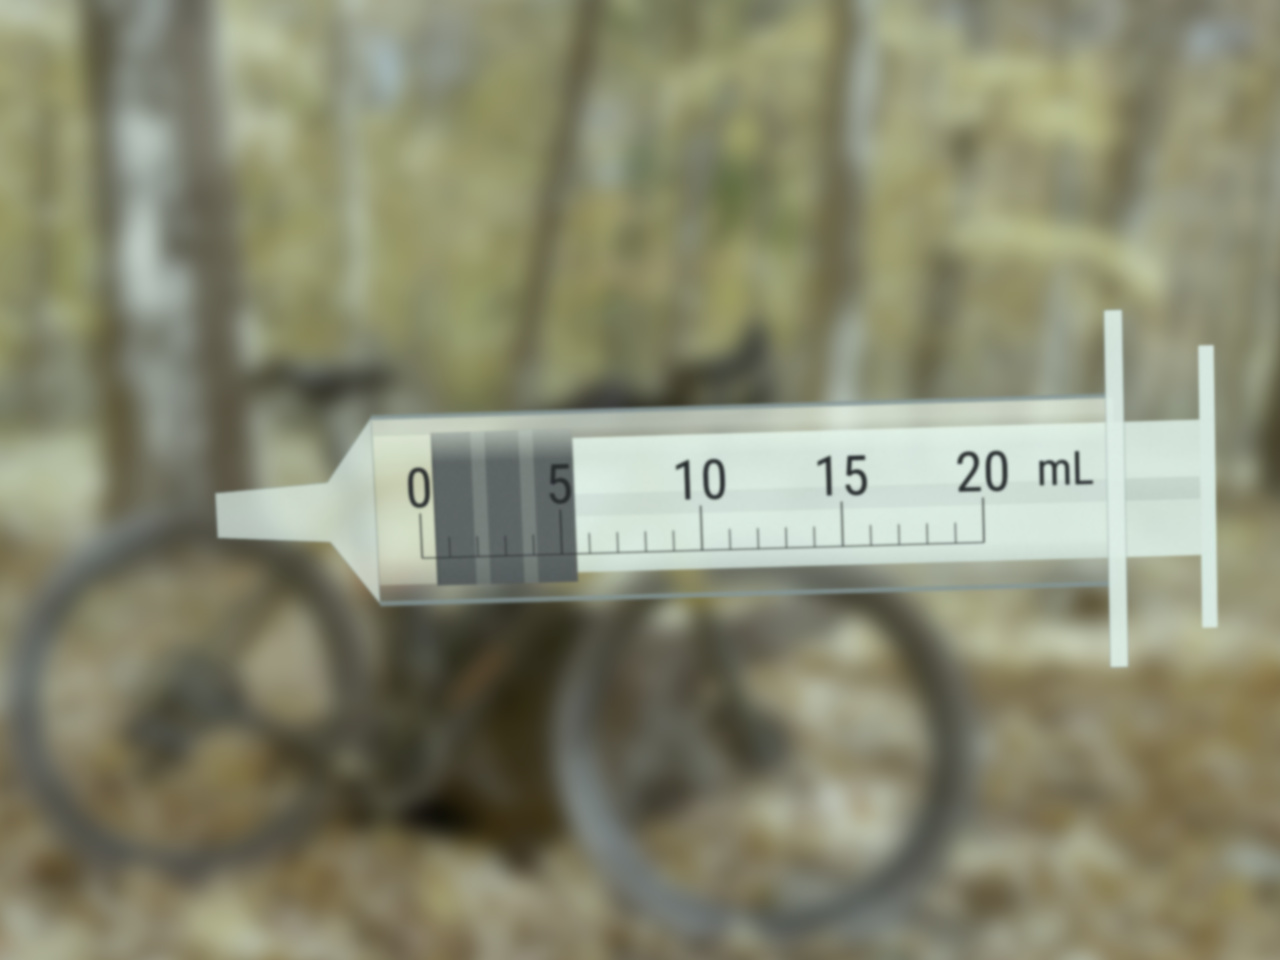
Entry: 0.5 mL
